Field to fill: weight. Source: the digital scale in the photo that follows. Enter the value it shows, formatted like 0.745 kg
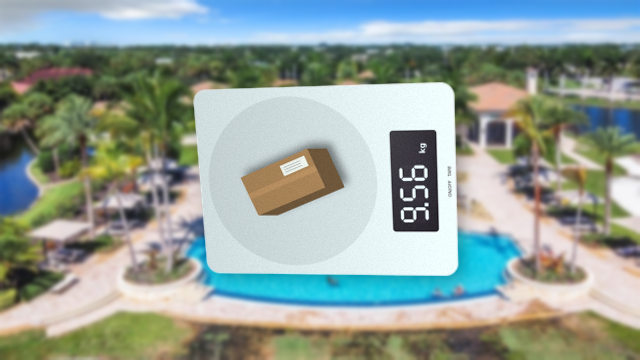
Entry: 9.56 kg
